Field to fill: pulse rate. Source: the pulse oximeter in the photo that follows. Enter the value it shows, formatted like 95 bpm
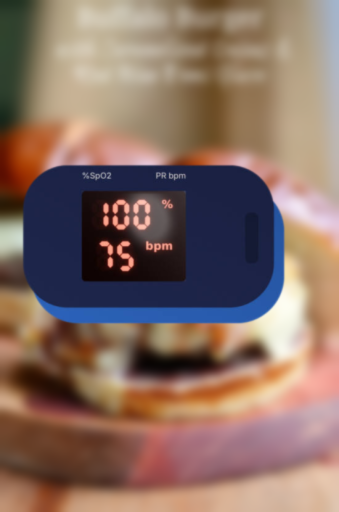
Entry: 75 bpm
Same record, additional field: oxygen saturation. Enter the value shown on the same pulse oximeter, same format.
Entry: 100 %
